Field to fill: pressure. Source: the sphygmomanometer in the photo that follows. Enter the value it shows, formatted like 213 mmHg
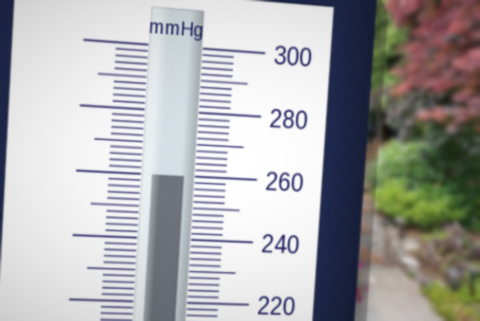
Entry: 260 mmHg
